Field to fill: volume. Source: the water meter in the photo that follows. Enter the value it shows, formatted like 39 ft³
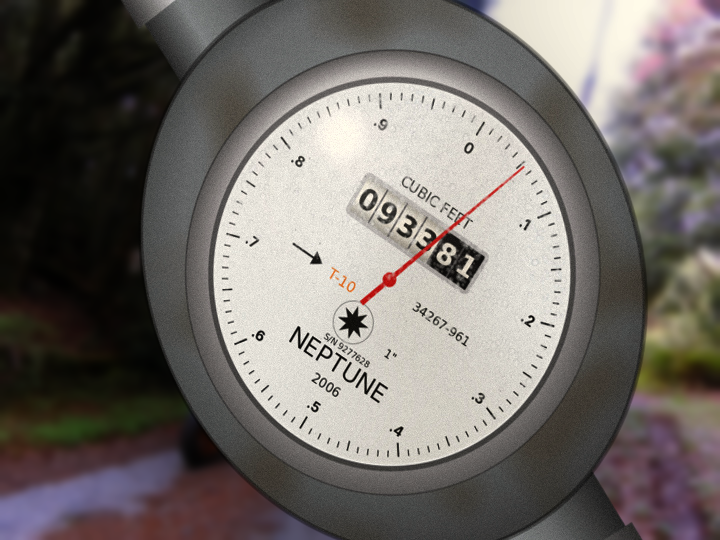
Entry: 93381.05 ft³
